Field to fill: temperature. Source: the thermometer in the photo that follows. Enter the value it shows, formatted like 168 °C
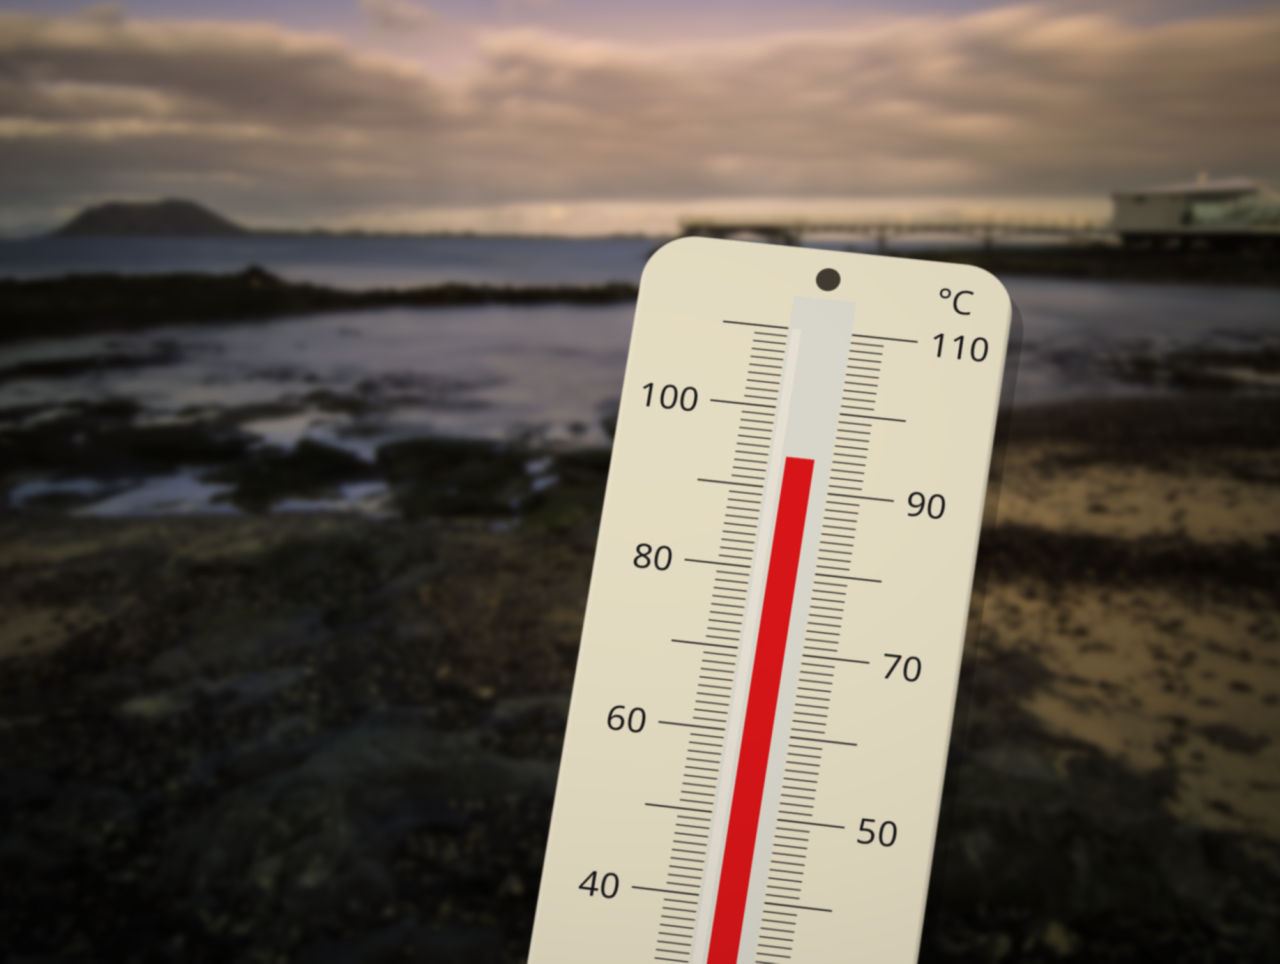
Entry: 94 °C
